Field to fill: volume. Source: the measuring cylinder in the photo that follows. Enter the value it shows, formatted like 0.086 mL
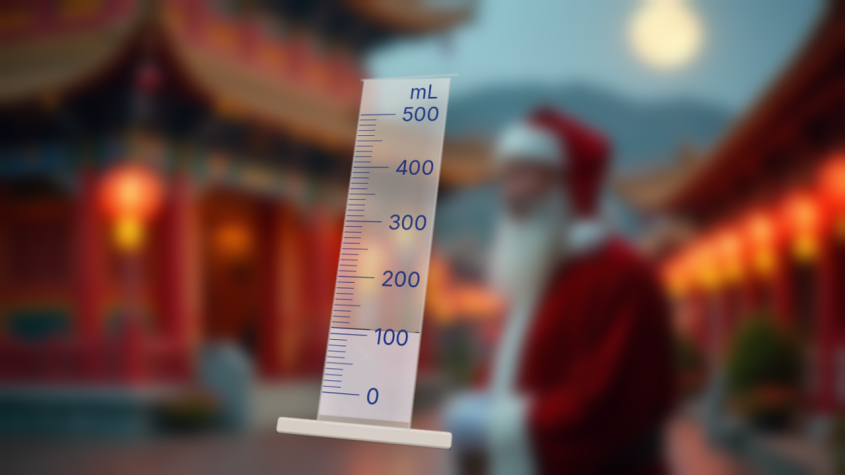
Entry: 110 mL
